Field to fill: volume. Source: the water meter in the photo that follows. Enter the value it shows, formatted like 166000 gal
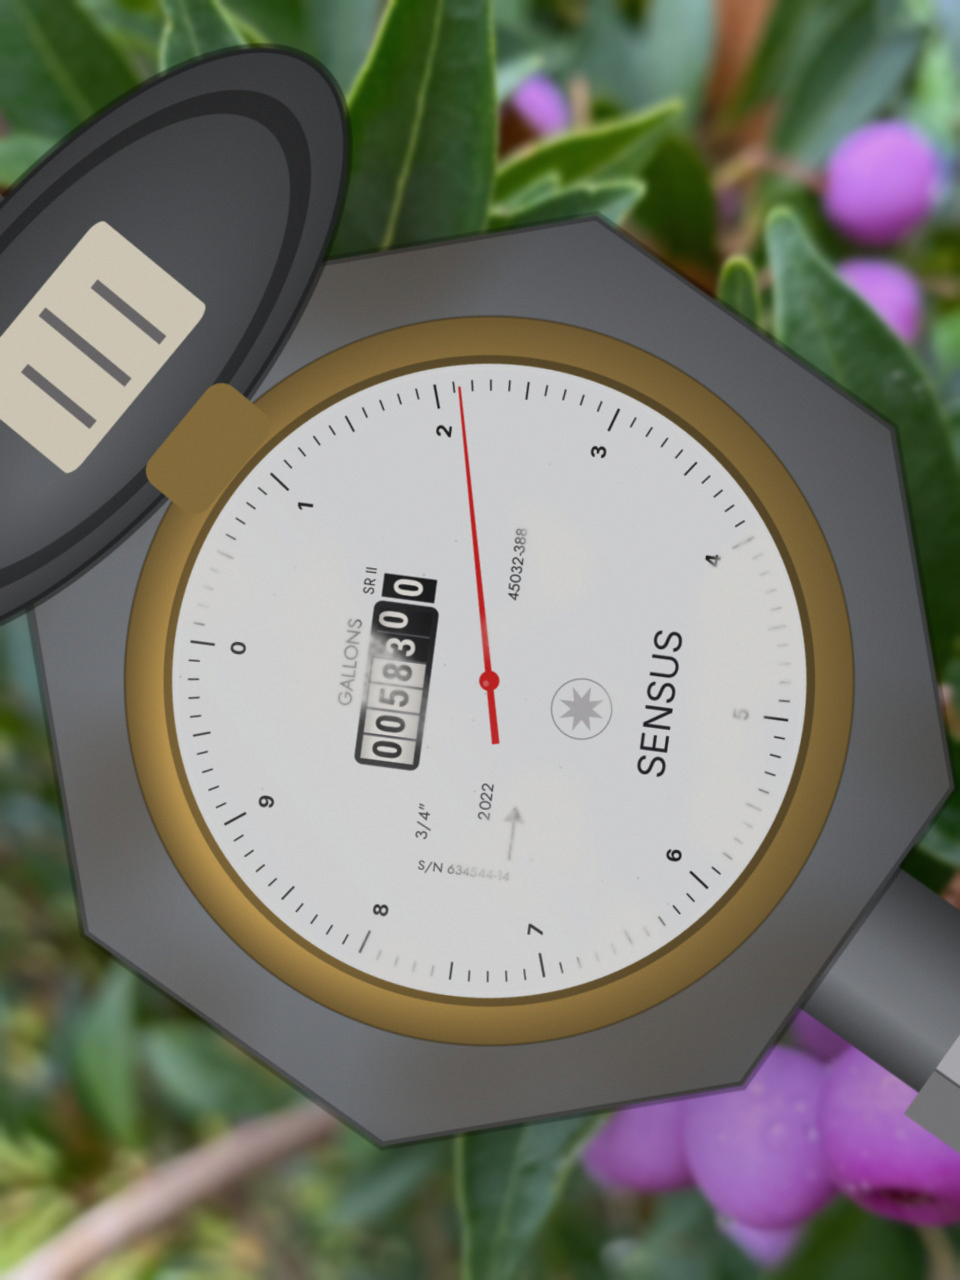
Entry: 58302.1 gal
